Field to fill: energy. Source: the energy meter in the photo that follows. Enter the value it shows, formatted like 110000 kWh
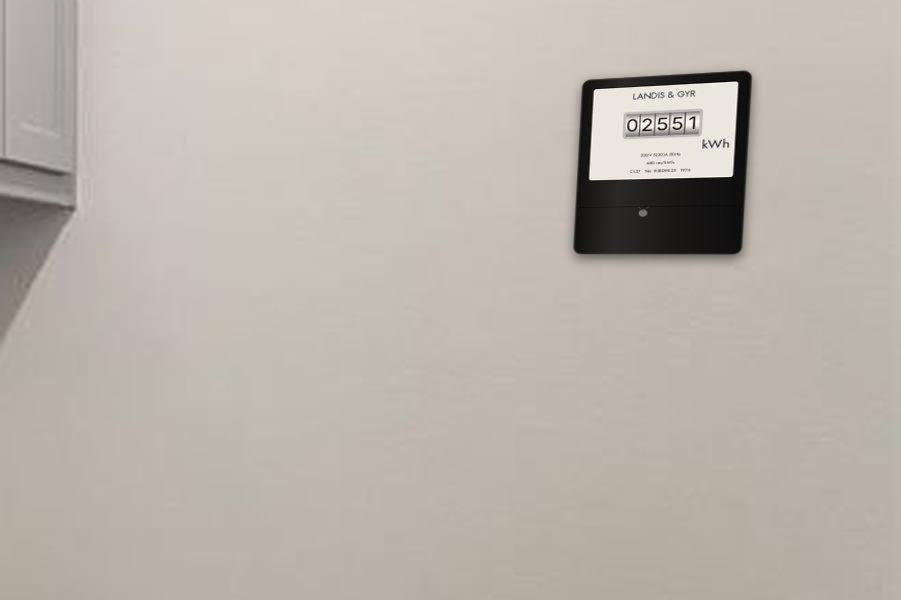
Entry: 2551 kWh
